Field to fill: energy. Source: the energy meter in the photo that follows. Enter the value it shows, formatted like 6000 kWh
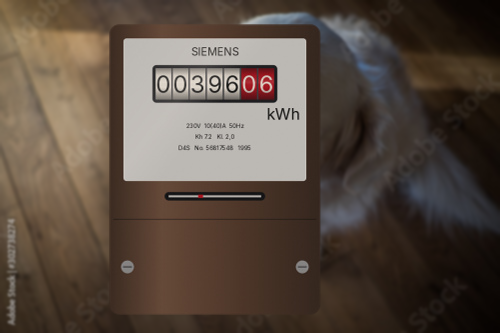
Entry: 396.06 kWh
